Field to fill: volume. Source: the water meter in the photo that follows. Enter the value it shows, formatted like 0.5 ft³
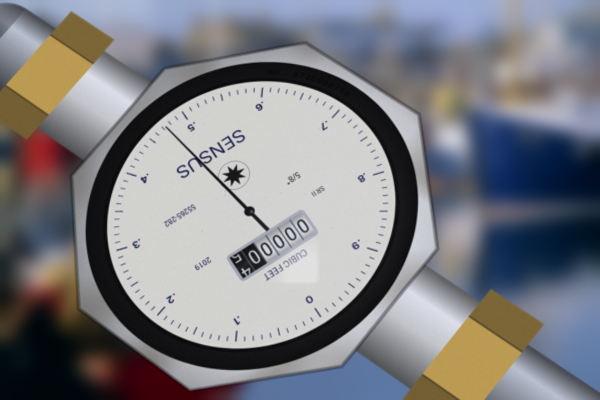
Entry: 4.47 ft³
